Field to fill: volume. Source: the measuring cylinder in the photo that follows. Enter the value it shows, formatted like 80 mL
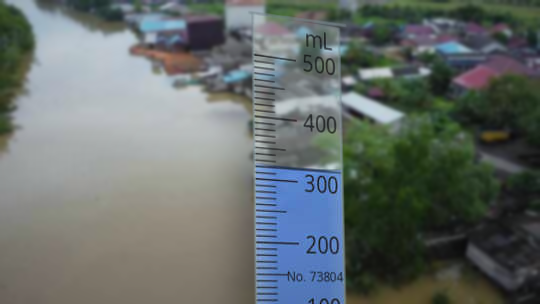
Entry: 320 mL
